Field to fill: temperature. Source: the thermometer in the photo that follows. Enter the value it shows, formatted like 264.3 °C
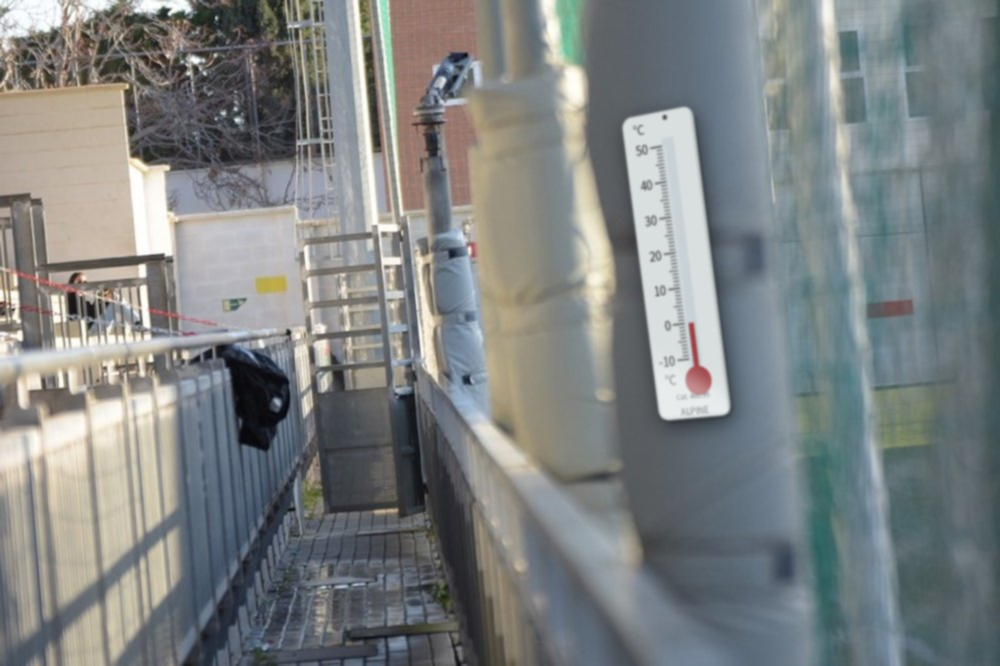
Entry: 0 °C
